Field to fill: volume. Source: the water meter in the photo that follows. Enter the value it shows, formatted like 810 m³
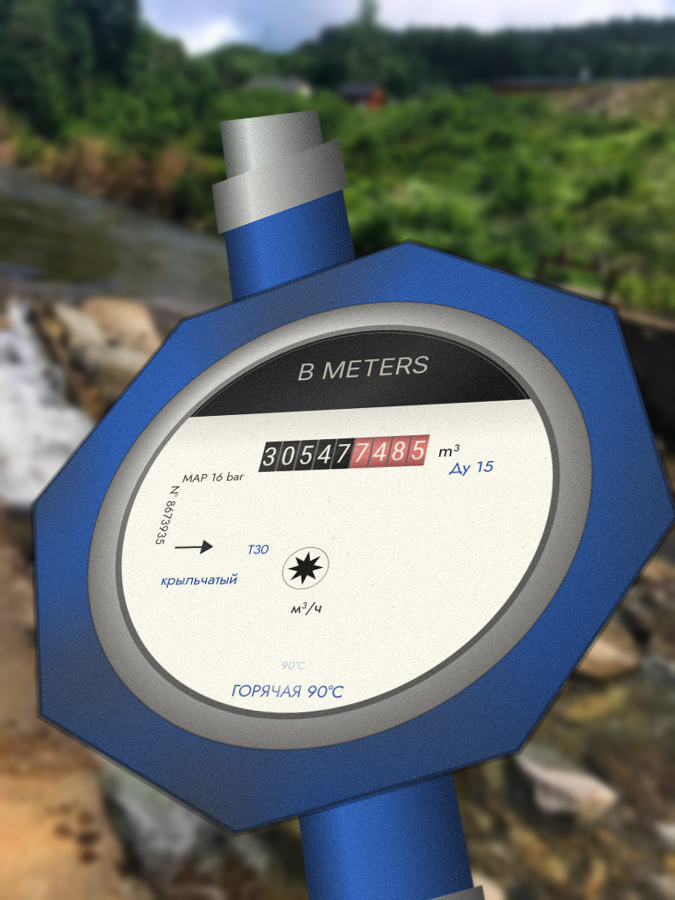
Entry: 30547.7485 m³
